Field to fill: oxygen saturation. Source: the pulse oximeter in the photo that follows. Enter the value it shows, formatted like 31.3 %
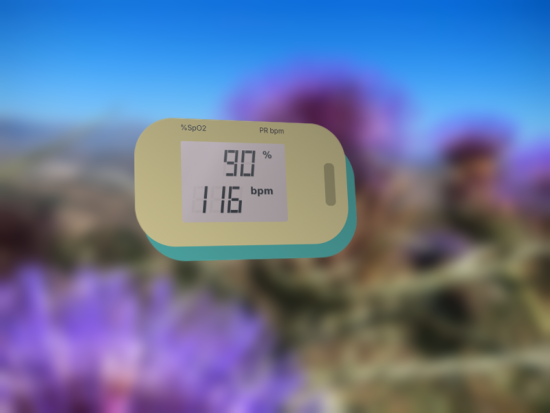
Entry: 90 %
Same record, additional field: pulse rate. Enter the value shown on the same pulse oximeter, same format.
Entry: 116 bpm
